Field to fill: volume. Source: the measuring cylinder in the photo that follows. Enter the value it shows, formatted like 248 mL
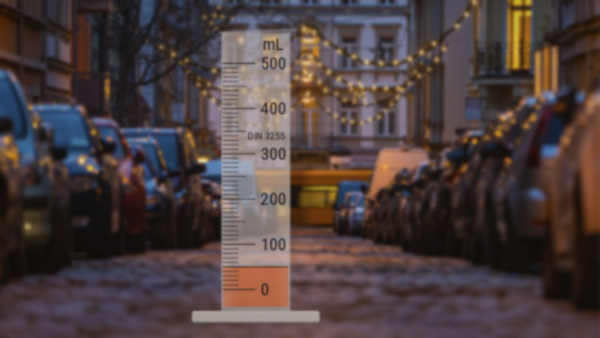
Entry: 50 mL
